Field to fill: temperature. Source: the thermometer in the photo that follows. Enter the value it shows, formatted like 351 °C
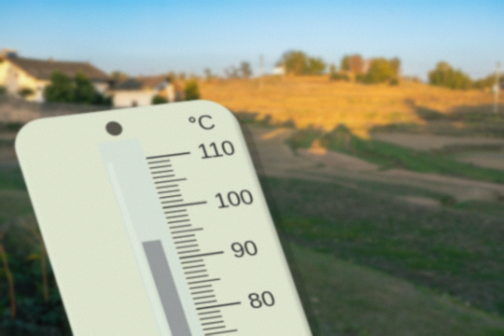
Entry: 94 °C
